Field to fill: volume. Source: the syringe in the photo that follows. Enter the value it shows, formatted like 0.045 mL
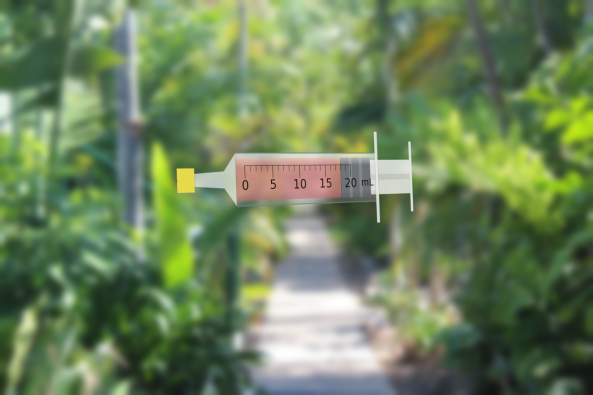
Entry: 18 mL
